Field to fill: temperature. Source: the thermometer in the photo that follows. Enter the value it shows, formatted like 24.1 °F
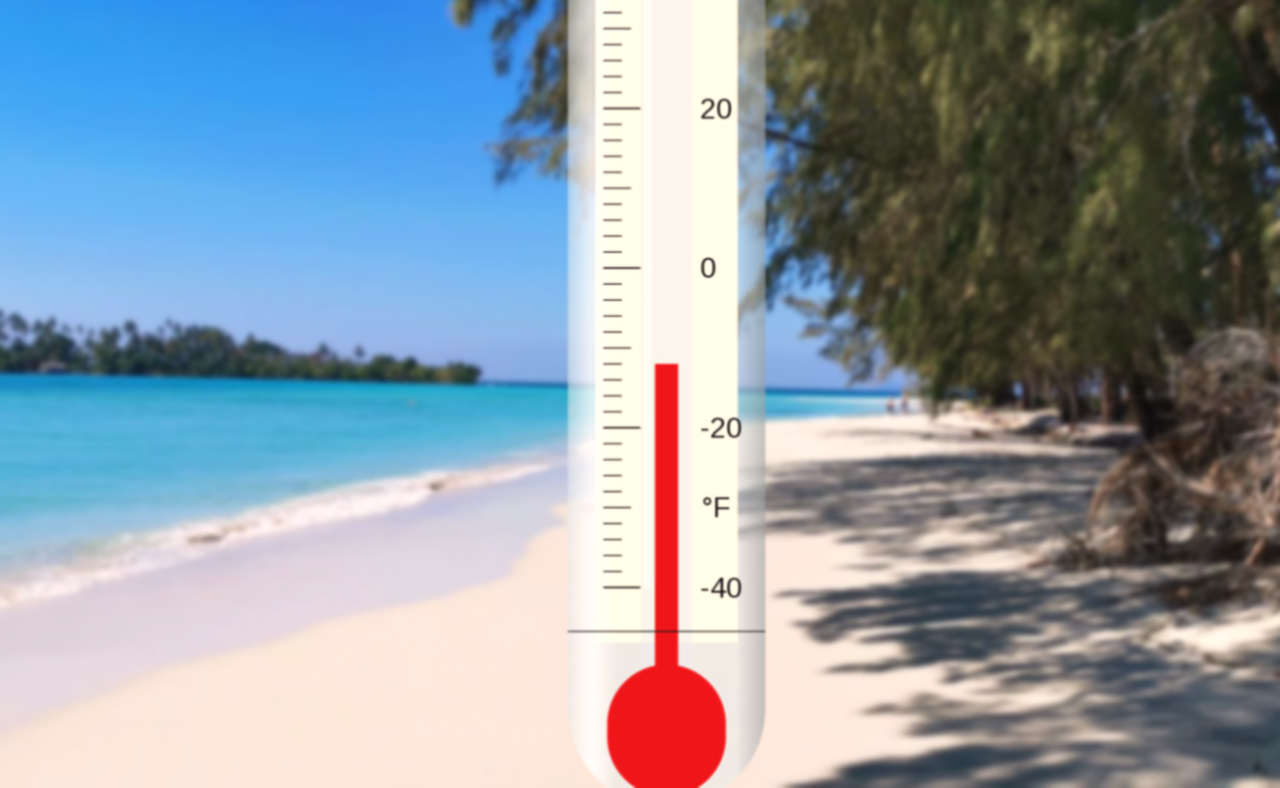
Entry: -12 °F
